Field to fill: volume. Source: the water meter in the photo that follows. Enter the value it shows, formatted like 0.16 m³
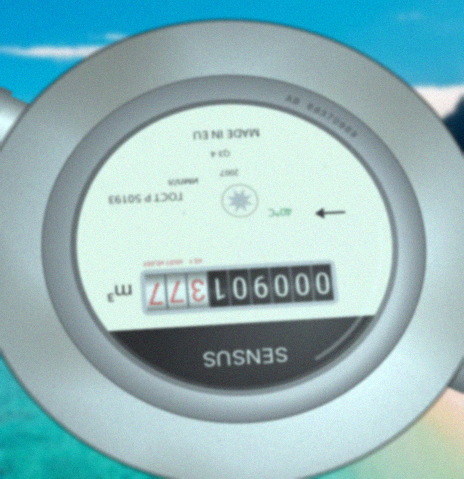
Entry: 901.377 m³
